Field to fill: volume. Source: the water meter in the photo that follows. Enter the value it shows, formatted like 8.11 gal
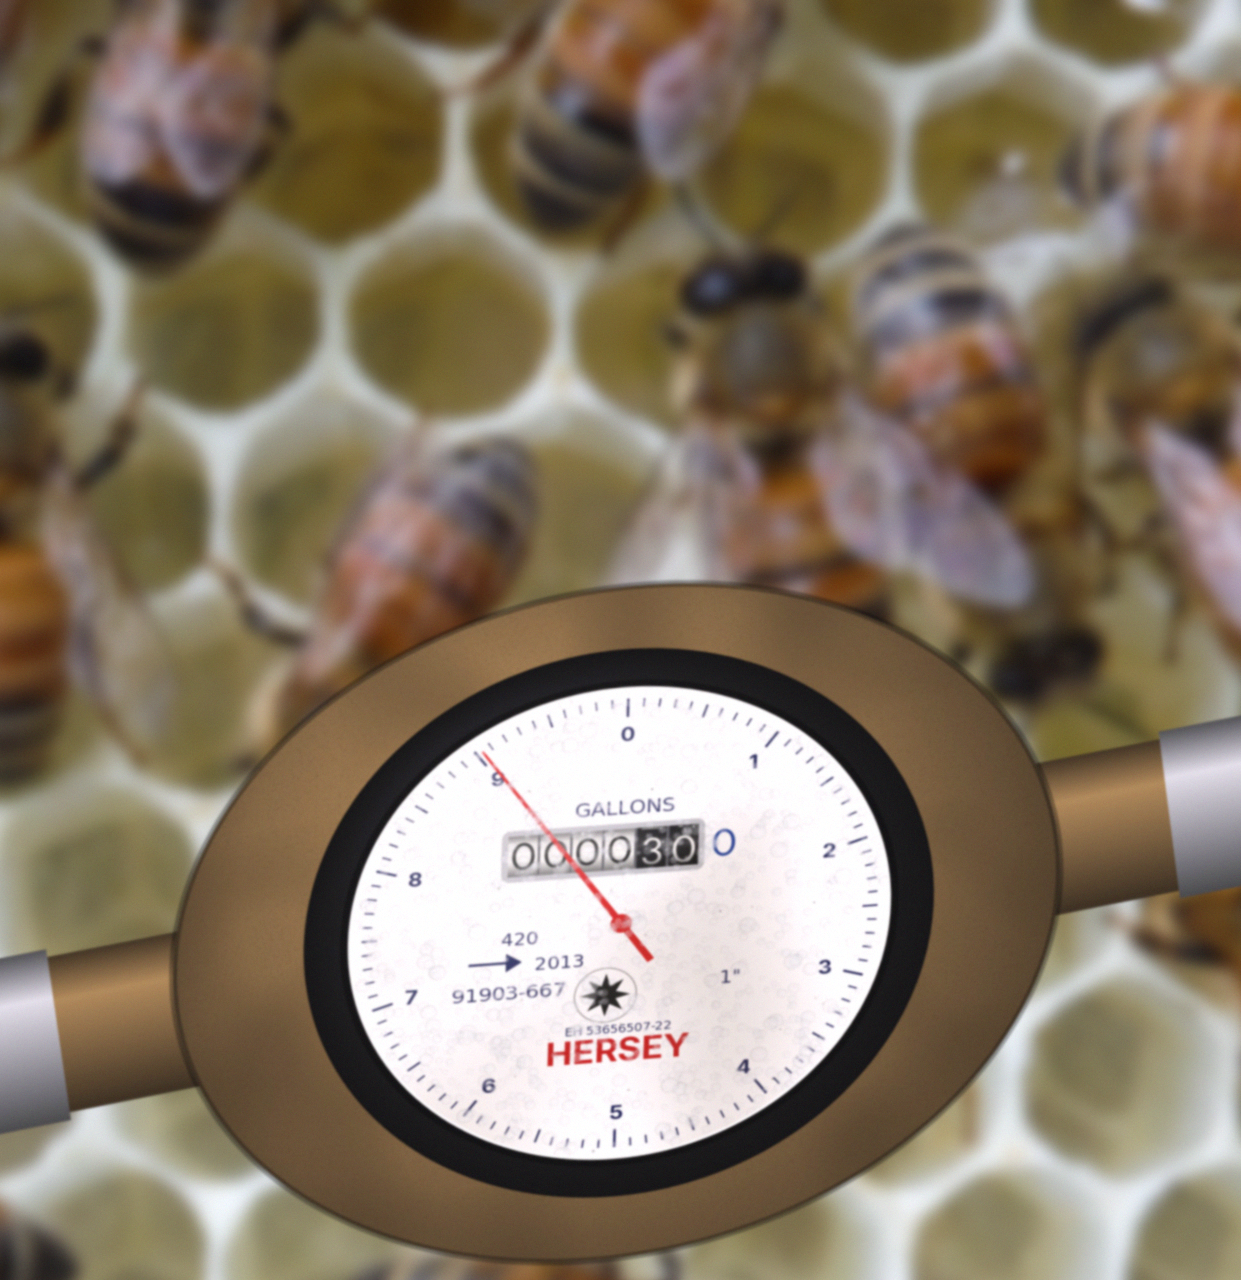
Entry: 299.0 gal
